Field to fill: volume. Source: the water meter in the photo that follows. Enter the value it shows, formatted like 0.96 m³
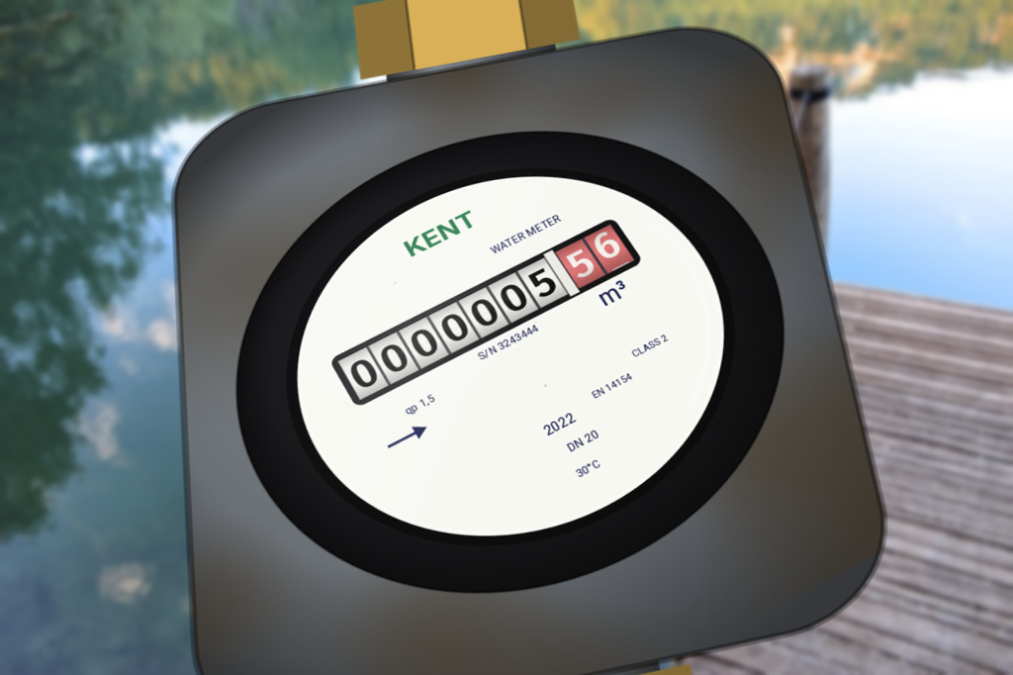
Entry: 5.56 m³
